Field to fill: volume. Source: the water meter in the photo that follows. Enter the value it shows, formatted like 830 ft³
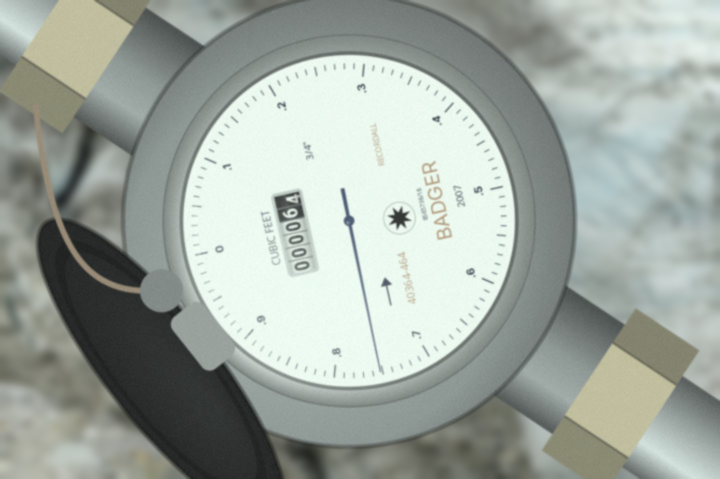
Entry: 63.75 ft³
